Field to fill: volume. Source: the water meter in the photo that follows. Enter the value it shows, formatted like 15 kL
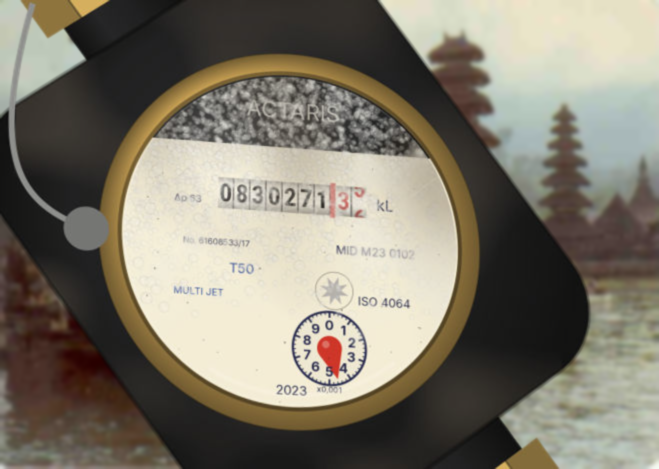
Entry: 830271.354 kL
